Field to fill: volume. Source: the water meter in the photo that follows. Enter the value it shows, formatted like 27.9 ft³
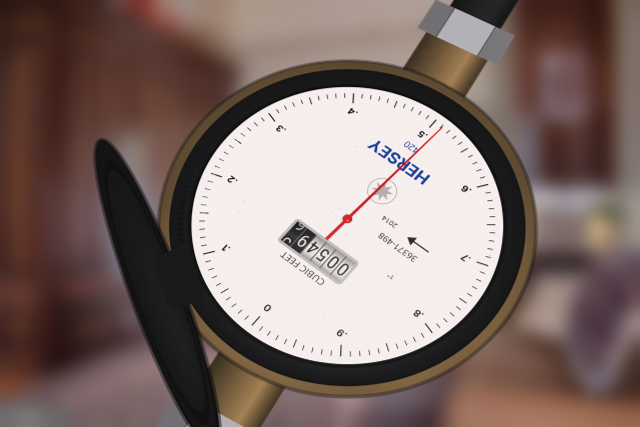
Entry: 5495.51 ft³
